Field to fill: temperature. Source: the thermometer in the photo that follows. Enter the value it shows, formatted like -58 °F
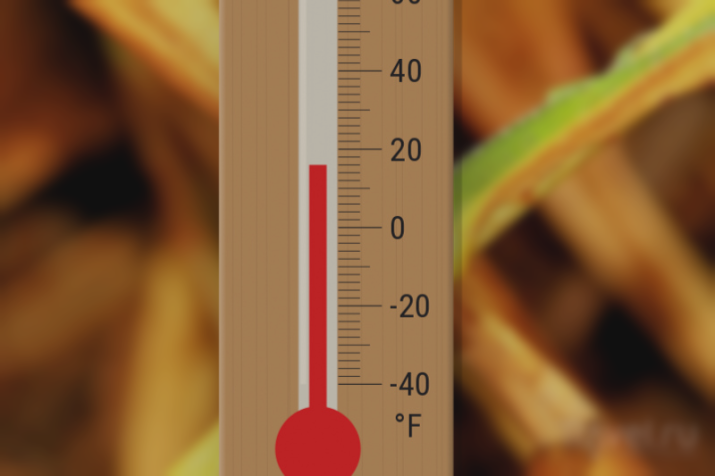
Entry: 16 °F
